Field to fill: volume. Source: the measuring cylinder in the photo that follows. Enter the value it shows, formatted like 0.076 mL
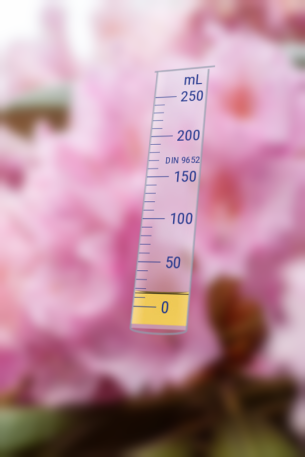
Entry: 15 mL
